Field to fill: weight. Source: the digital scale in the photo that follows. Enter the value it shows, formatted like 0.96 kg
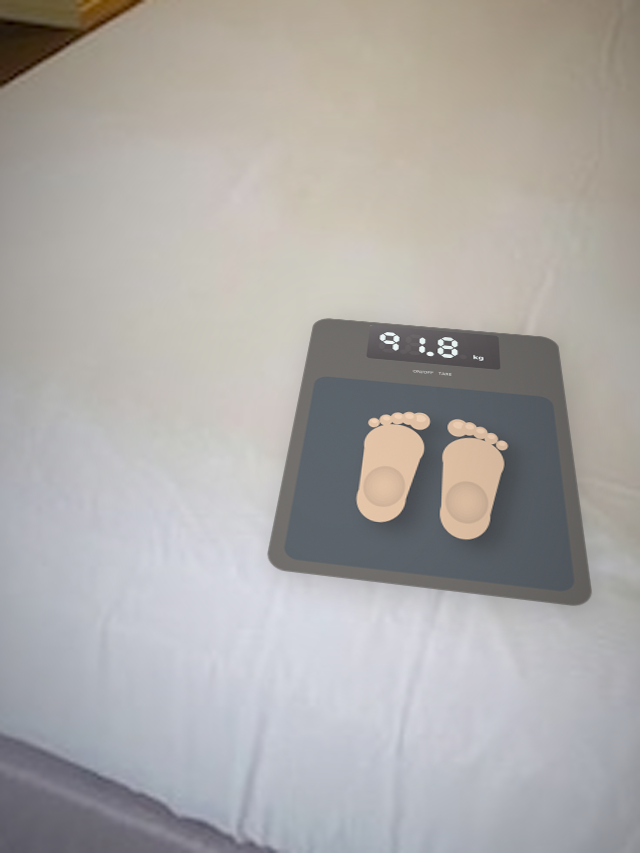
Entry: 91.8 kg
